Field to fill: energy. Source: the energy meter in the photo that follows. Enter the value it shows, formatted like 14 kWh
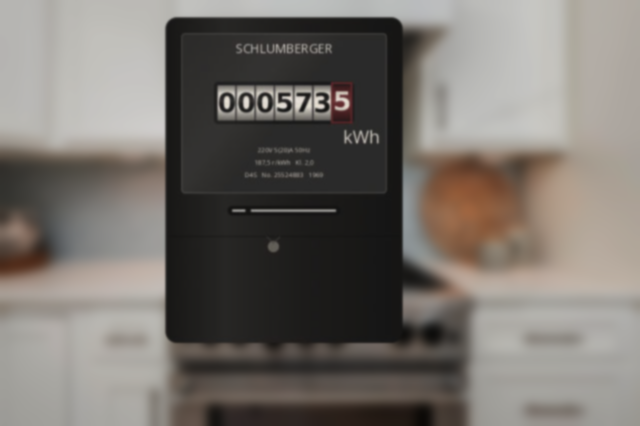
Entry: 573.5 kWh
